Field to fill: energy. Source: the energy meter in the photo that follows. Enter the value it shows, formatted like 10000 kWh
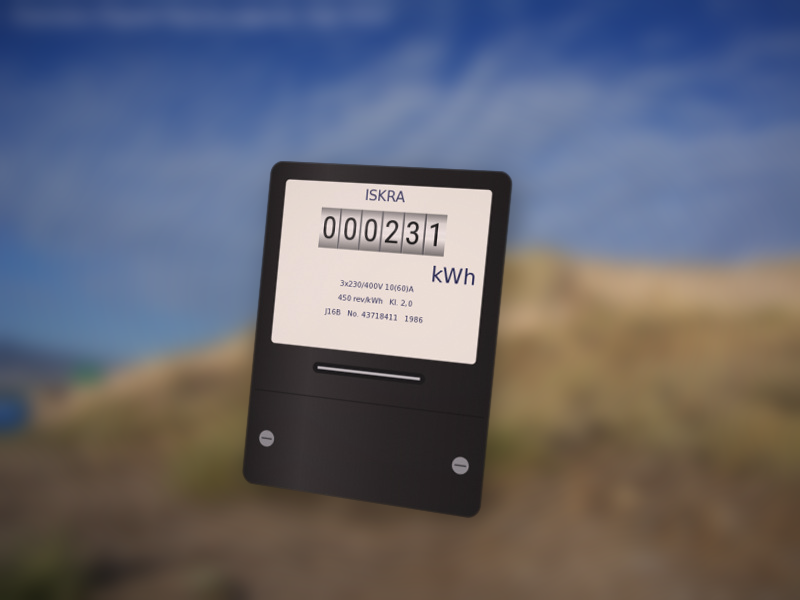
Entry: 231 kWh
